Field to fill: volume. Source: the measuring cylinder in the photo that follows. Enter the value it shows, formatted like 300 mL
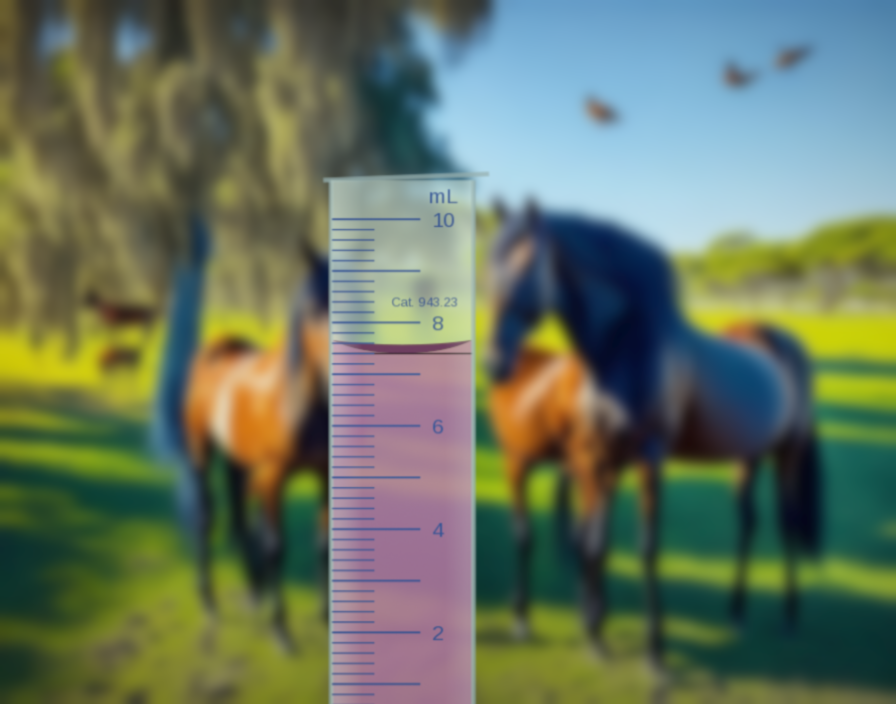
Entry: 7.4 mL
